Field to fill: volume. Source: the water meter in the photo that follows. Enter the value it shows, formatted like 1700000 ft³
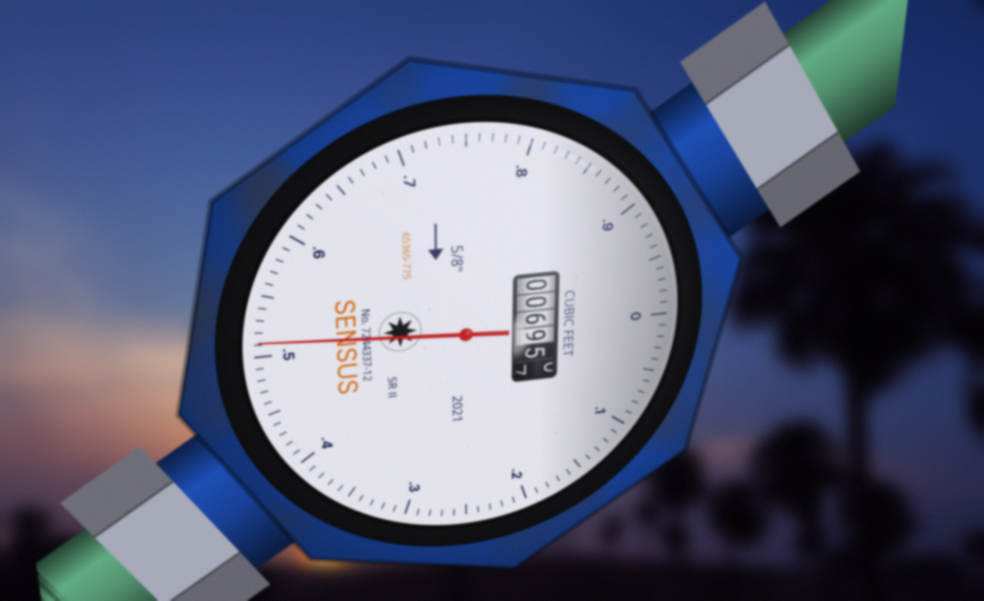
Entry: 6956.51 ft³
